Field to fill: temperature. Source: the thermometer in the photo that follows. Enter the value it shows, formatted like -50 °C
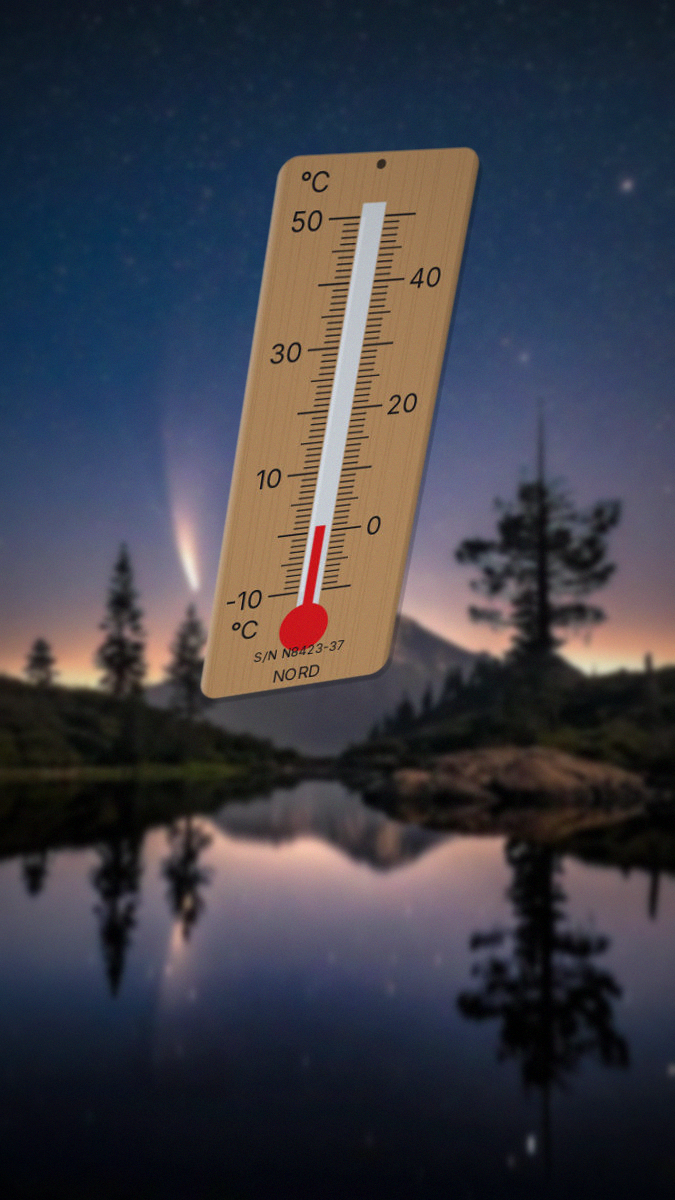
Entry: 1 °C
